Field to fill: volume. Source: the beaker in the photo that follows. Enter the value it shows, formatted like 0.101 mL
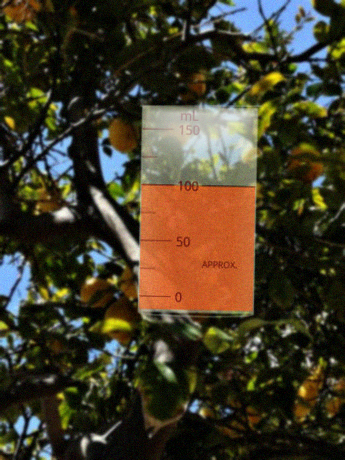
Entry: 100 mL
